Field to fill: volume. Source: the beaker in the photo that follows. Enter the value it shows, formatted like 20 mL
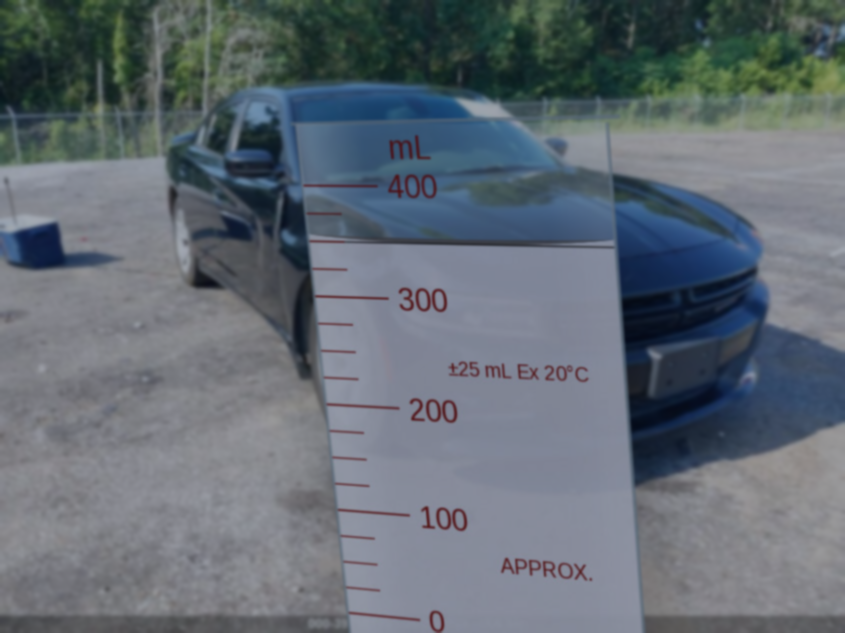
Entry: 350 mL
